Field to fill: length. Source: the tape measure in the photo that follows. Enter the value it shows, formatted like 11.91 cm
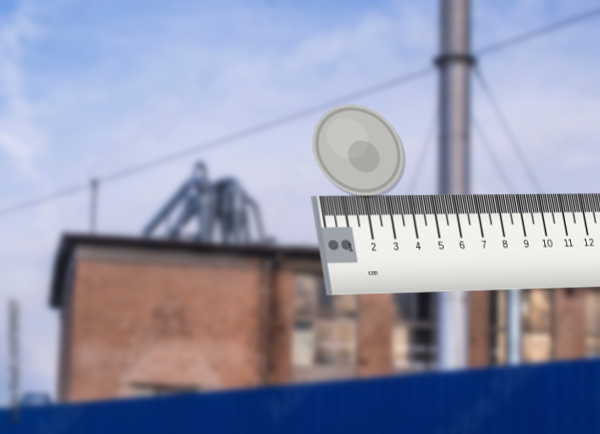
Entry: 4 cm
